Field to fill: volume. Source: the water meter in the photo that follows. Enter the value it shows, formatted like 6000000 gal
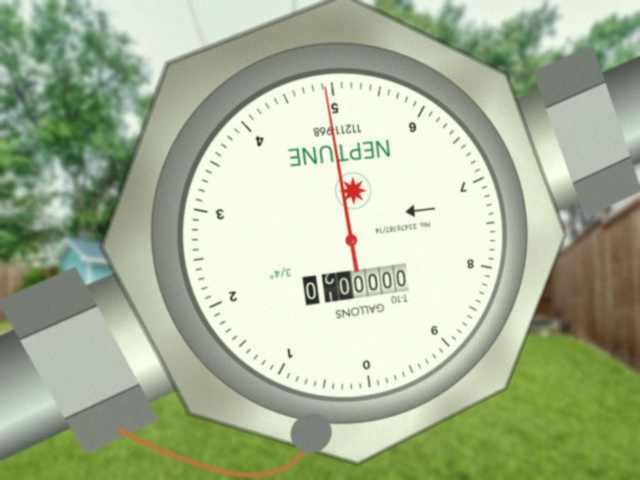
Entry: 14.9 gal
